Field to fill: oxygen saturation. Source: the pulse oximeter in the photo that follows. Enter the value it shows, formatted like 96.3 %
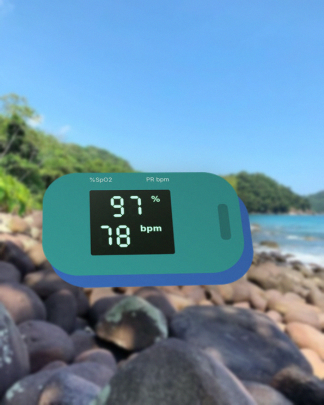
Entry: 97 %
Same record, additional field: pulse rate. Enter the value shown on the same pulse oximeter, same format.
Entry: 78 bpm
